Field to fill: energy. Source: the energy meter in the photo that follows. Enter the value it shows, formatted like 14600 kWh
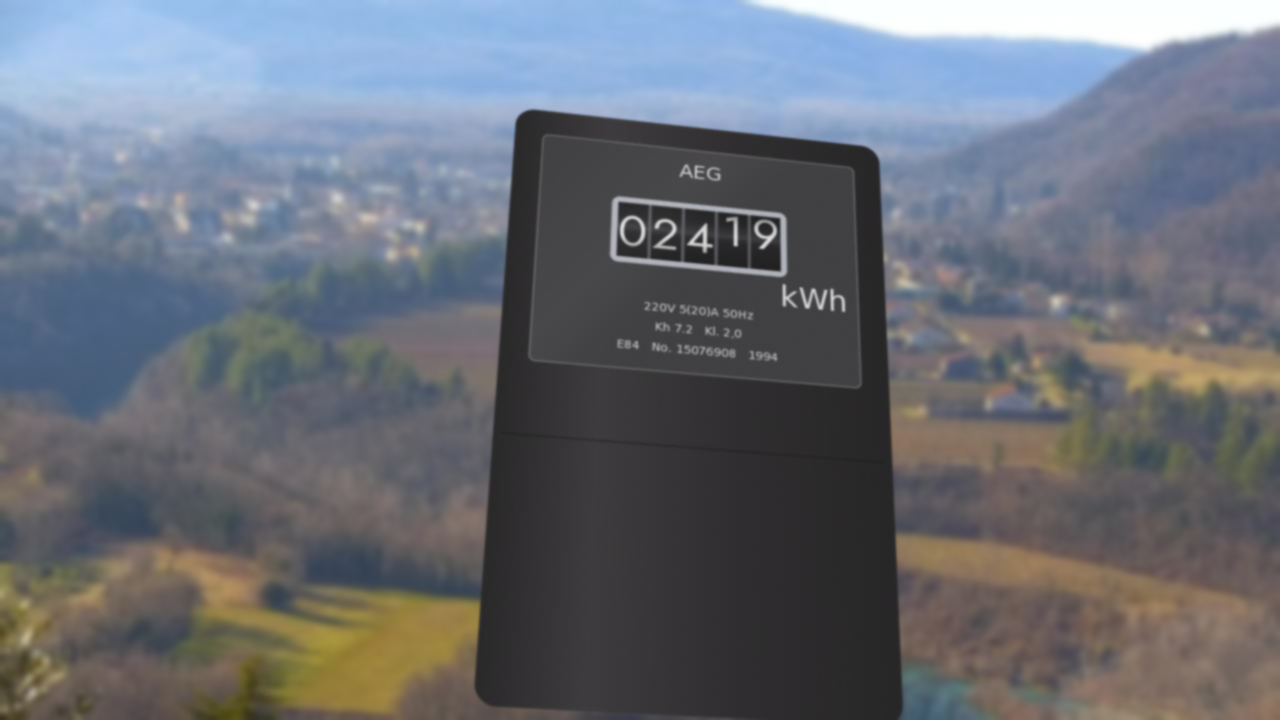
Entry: 2419 kWh
